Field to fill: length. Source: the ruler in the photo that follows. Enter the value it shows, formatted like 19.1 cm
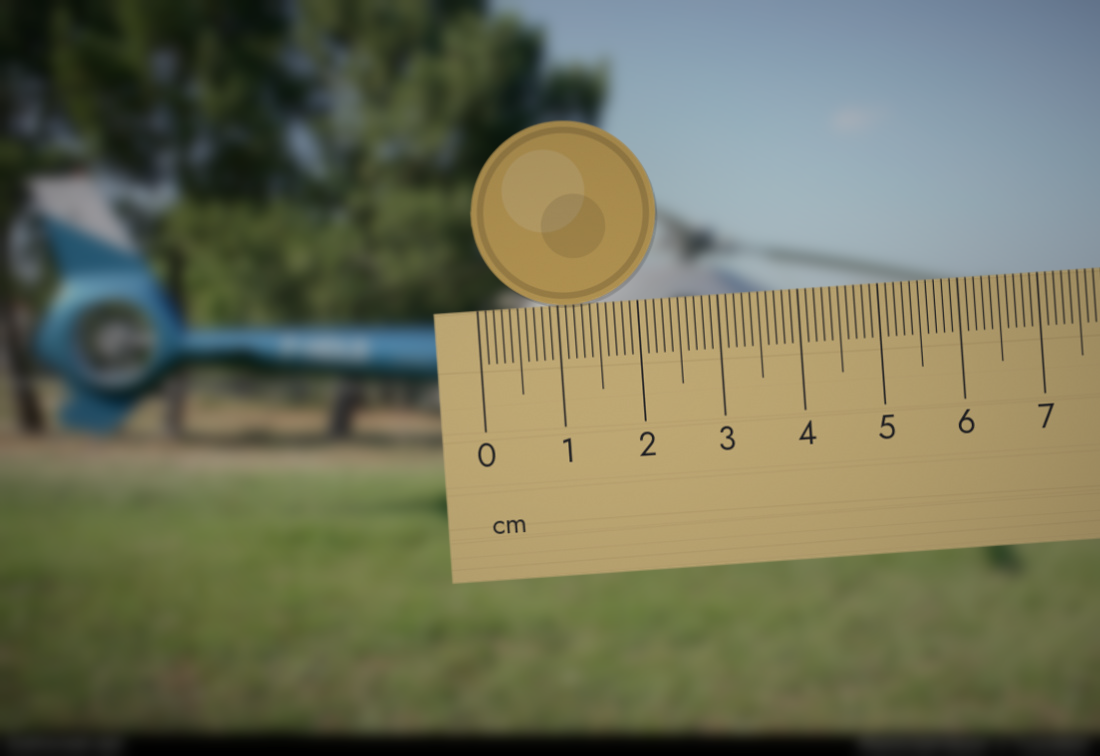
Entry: 2.3 cm
